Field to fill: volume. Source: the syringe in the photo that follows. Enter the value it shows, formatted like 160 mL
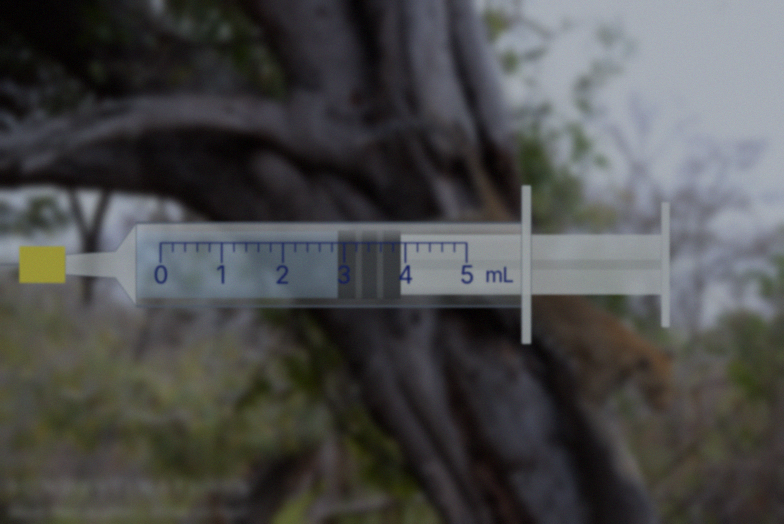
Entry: 2.9 mL
